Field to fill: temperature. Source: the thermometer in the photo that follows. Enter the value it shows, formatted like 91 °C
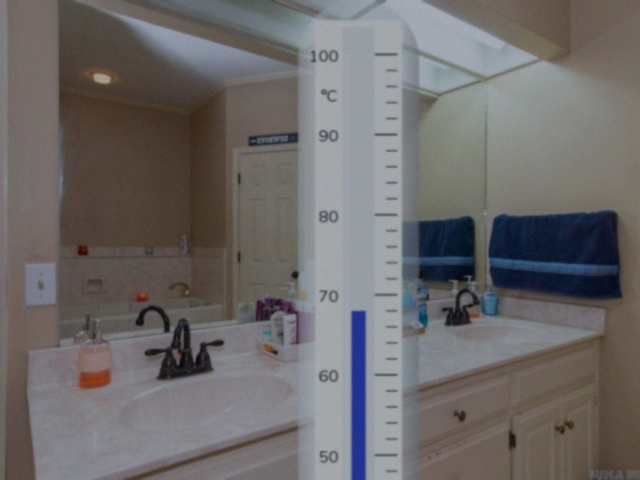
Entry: 68 °C
